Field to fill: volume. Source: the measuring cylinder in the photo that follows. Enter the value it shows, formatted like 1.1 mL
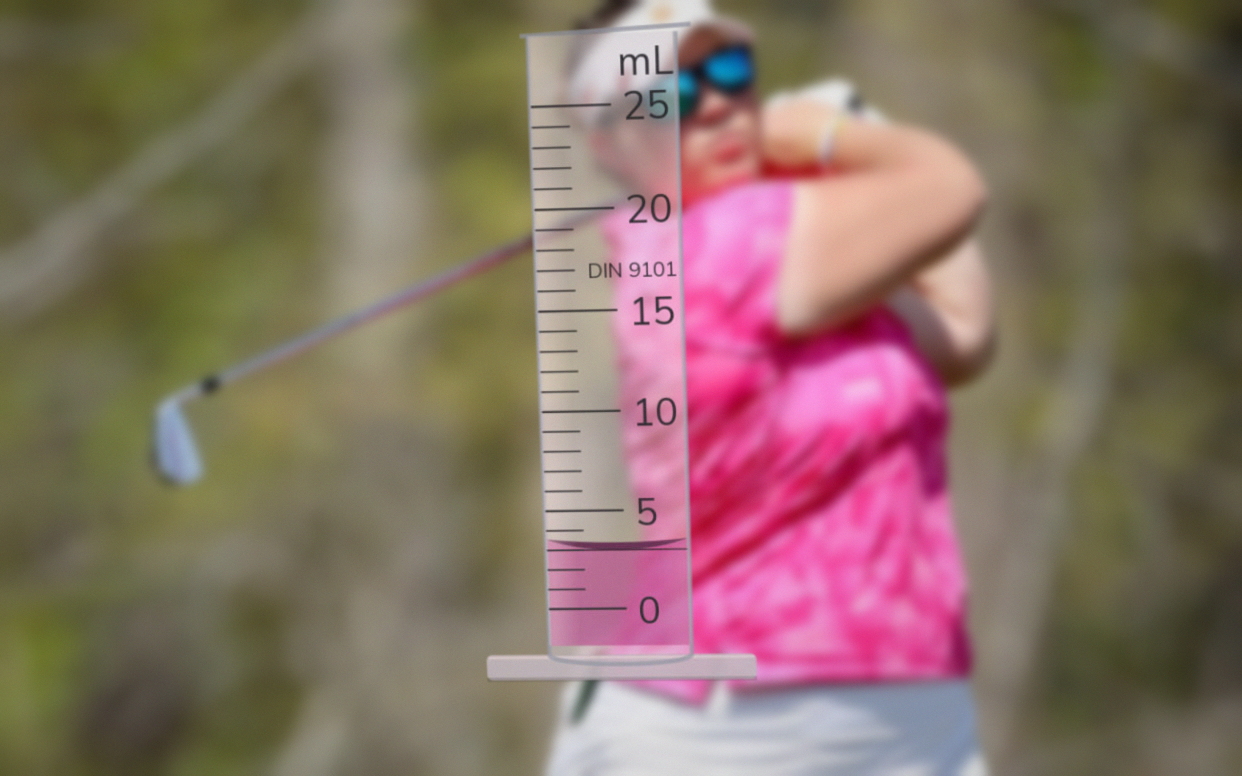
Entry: 3 mL
